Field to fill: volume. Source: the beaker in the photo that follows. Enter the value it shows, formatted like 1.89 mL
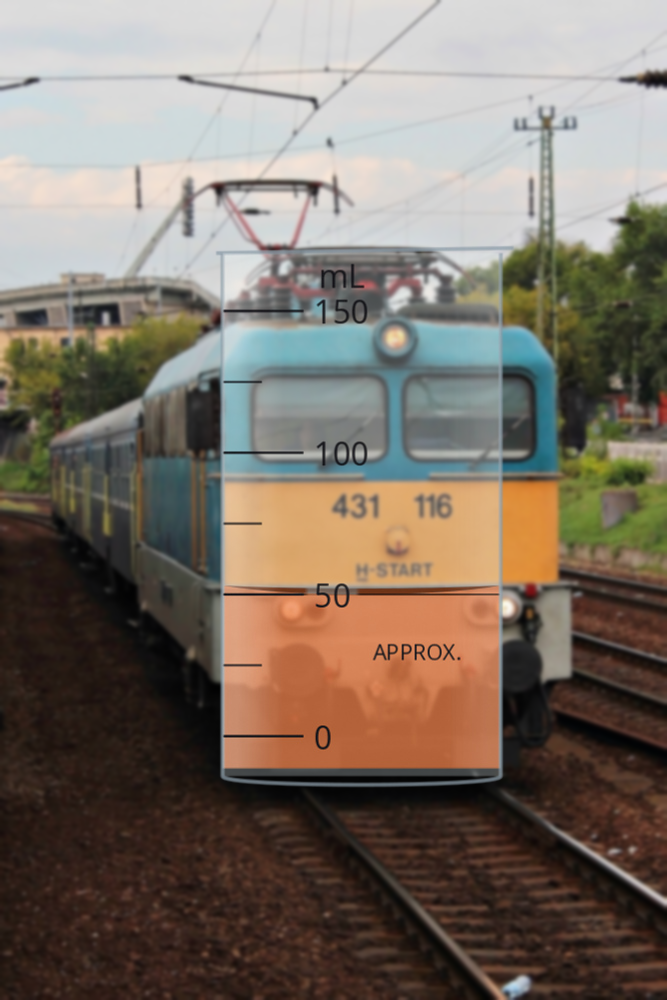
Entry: 50 mL
